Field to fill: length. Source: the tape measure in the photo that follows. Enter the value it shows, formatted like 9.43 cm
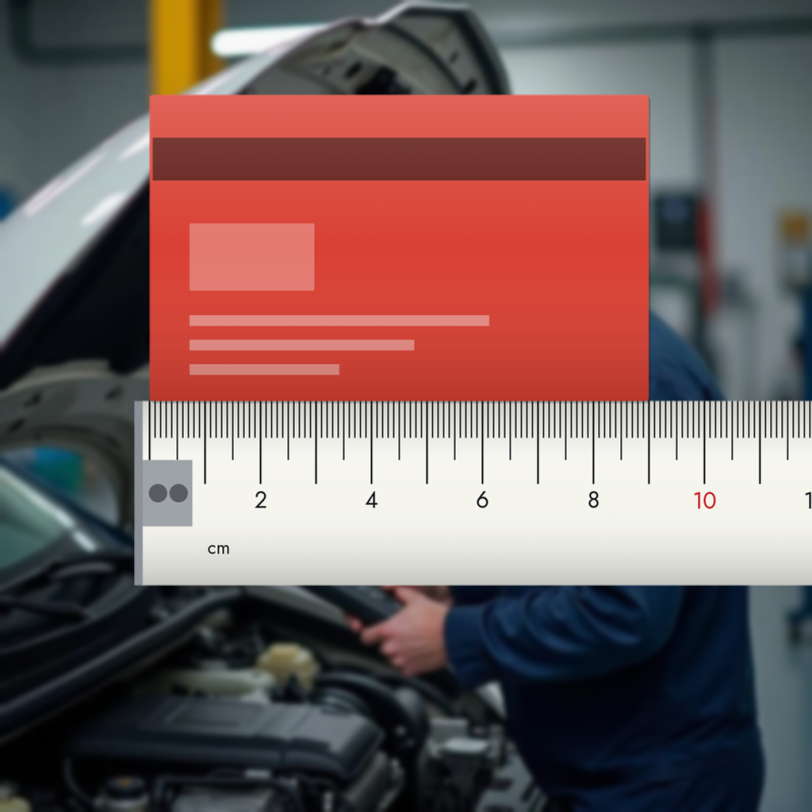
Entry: 9 cm
